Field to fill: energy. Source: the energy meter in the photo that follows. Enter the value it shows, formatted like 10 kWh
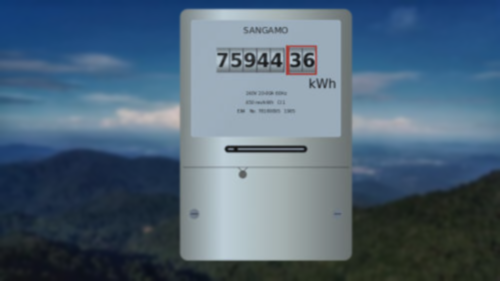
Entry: 75944.36 kWh
